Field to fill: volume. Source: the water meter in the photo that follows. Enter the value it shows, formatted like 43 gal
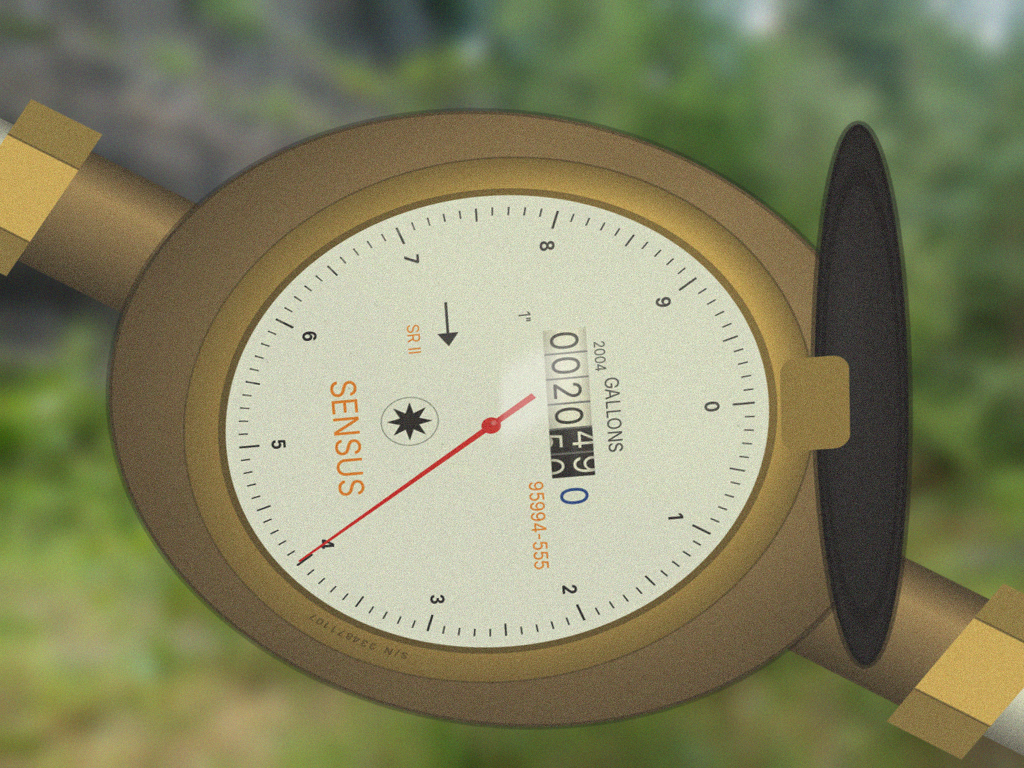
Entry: 20494.0 gal
